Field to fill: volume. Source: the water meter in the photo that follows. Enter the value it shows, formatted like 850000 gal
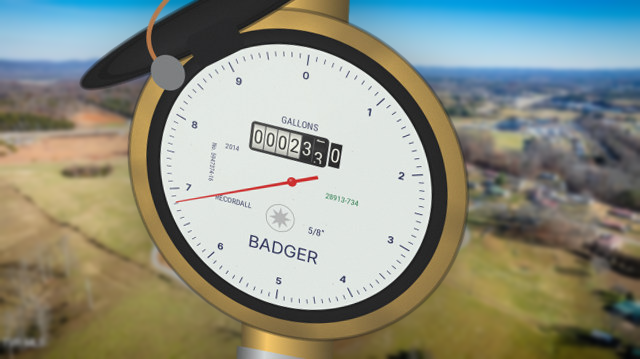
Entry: 2326.8 gal
